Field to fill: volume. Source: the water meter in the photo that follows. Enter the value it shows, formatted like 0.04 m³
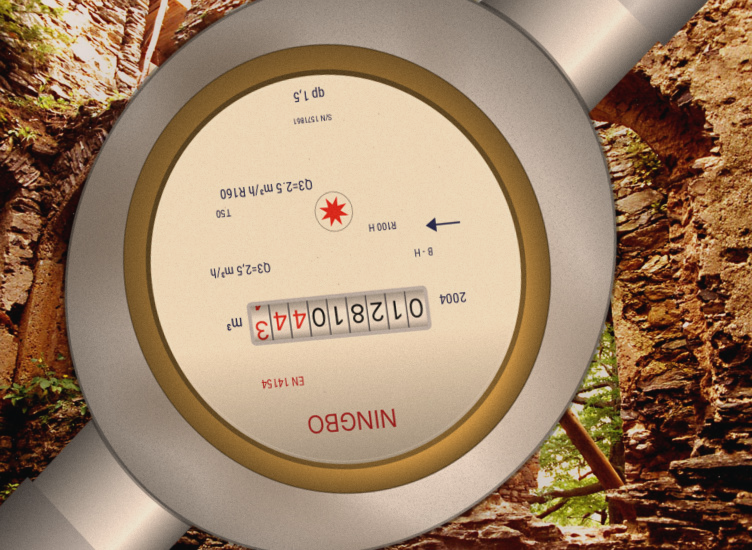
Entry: 12810.443 m³
